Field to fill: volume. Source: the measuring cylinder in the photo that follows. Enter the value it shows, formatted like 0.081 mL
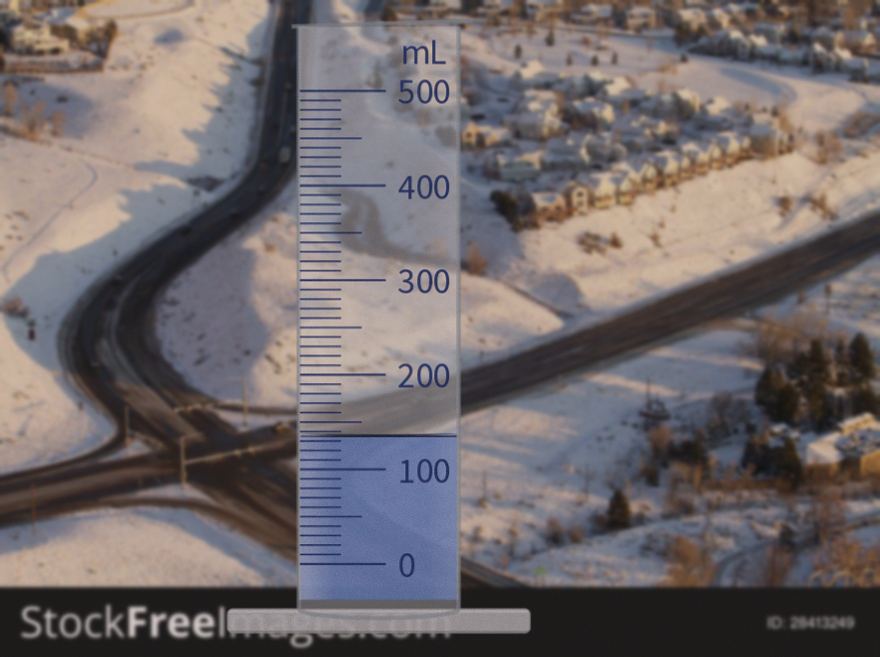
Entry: 135 mL
